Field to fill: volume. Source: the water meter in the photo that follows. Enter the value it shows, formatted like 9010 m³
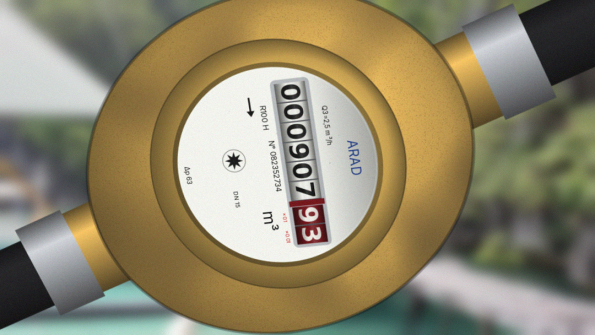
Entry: 907.93 m³
